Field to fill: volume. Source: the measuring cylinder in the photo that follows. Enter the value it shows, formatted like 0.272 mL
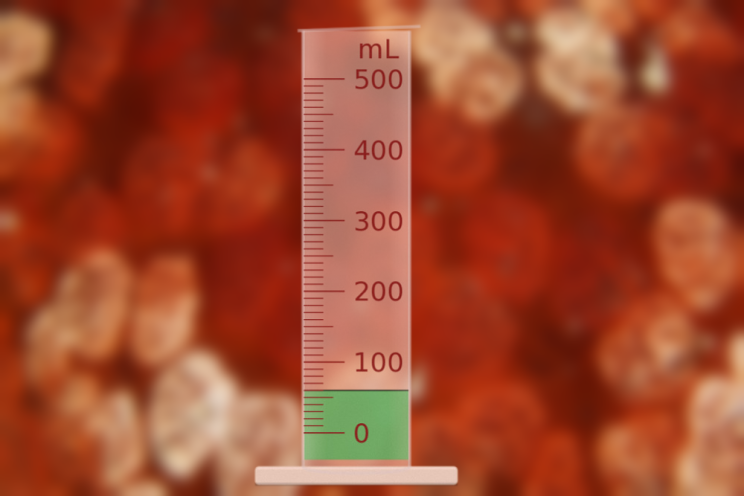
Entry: 60 mL
